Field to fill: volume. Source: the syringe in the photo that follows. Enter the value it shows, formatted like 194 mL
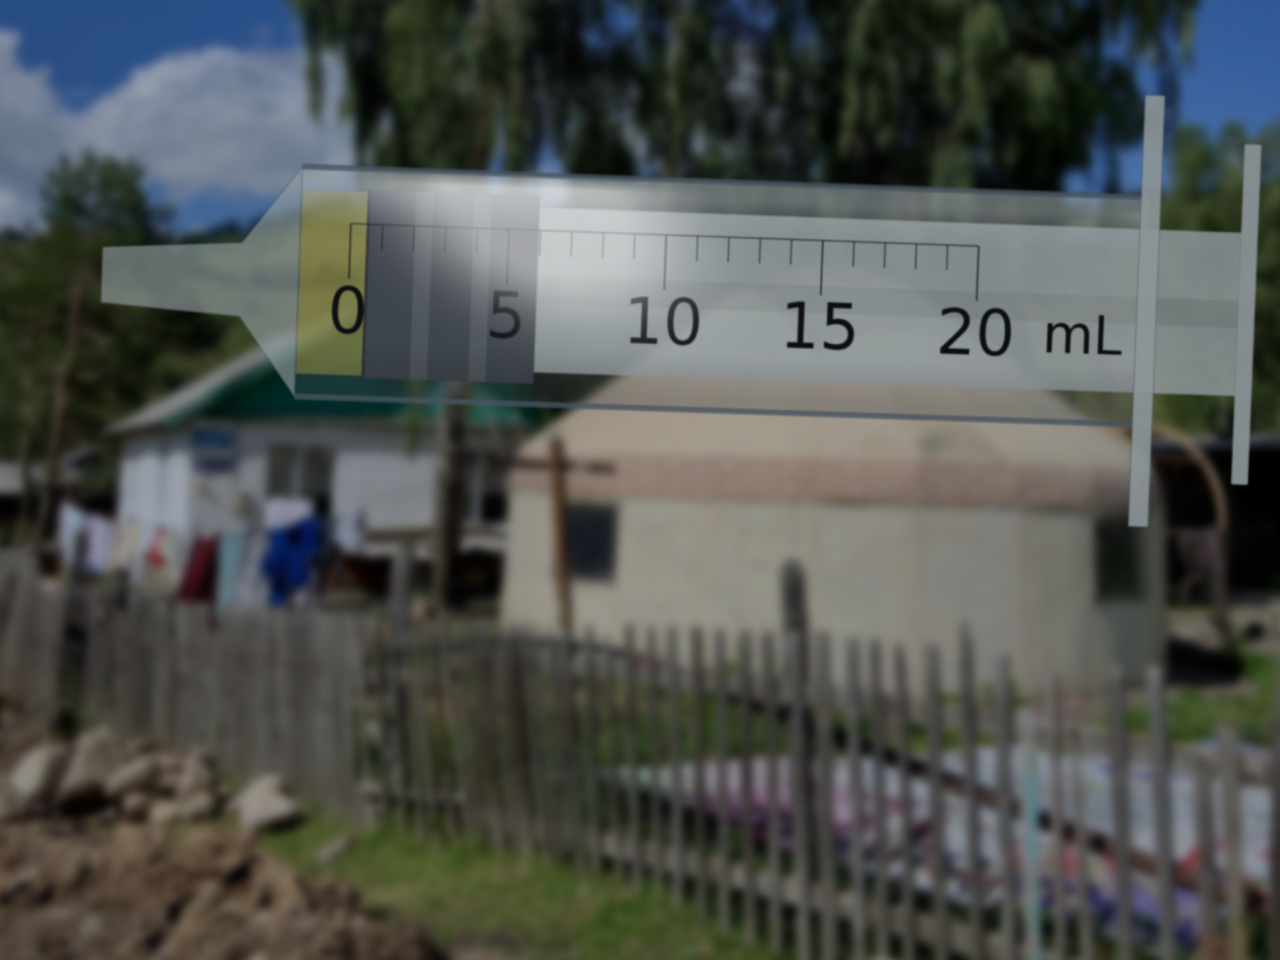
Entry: 0.5 mL
